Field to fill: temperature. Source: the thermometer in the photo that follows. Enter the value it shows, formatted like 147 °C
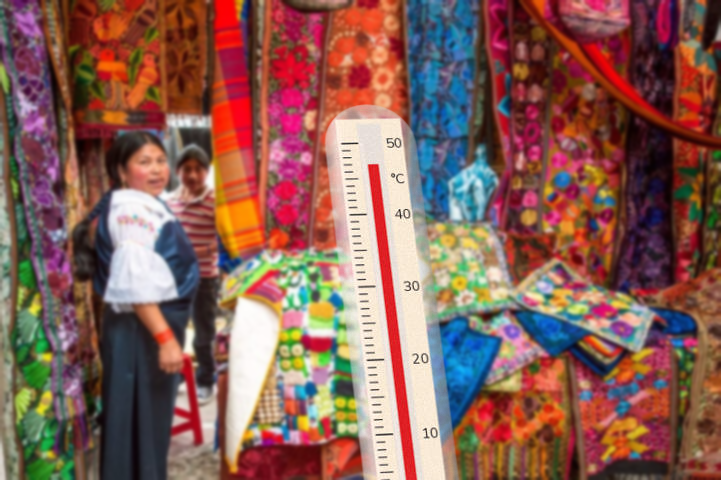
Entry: 47 °C
